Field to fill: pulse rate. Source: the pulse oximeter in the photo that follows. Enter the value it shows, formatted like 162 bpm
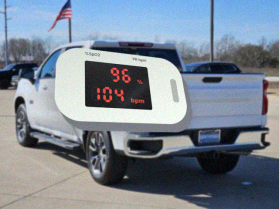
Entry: 104 bpm
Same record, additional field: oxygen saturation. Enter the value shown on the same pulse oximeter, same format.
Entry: 96 %
